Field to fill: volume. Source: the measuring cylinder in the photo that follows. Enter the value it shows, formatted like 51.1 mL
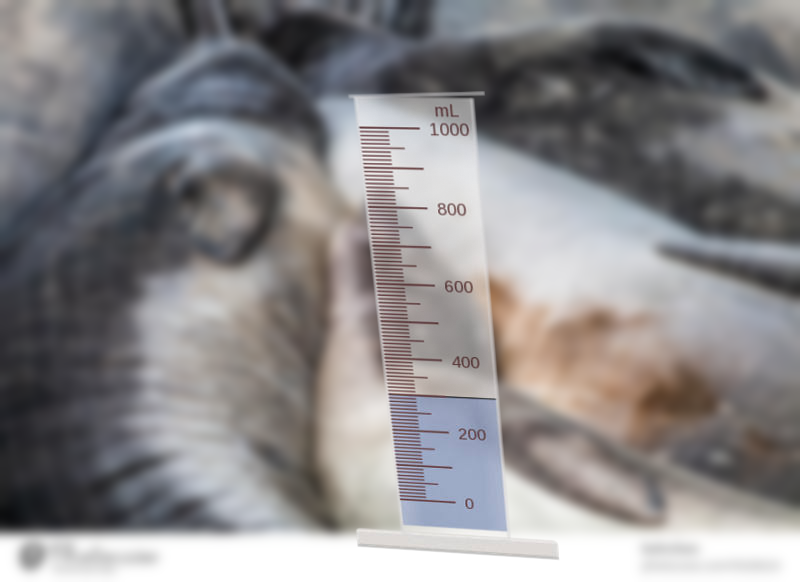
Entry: 300 mL
